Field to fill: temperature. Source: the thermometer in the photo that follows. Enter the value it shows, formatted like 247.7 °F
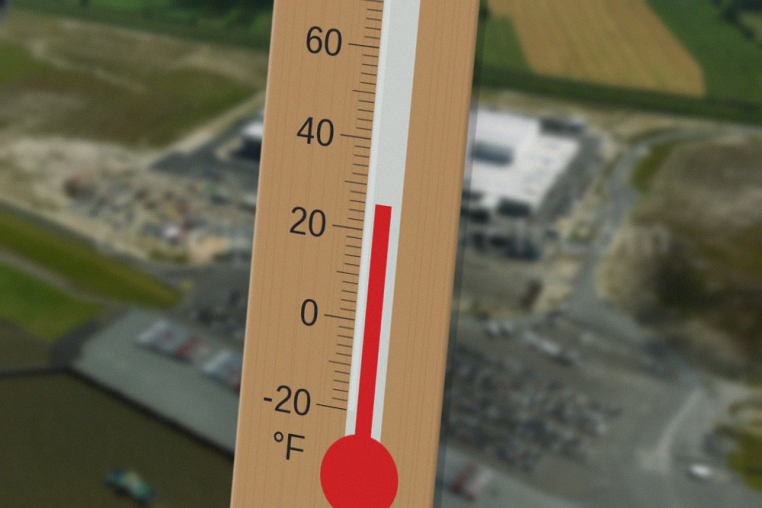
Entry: 26 °F
